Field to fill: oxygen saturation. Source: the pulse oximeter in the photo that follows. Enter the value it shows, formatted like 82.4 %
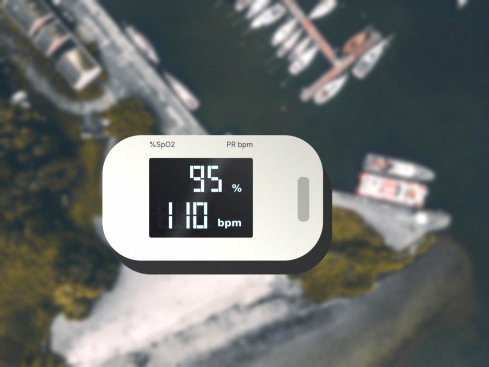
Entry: 95 %
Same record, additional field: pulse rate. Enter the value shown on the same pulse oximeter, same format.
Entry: 110 bpm
